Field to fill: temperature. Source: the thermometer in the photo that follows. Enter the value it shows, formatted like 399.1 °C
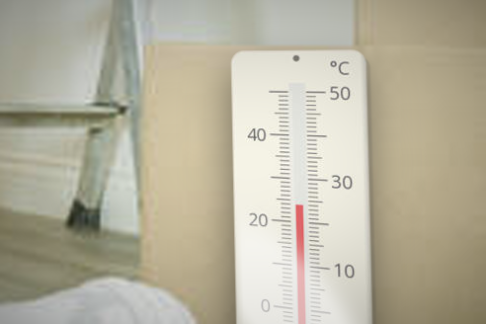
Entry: 24 °C
